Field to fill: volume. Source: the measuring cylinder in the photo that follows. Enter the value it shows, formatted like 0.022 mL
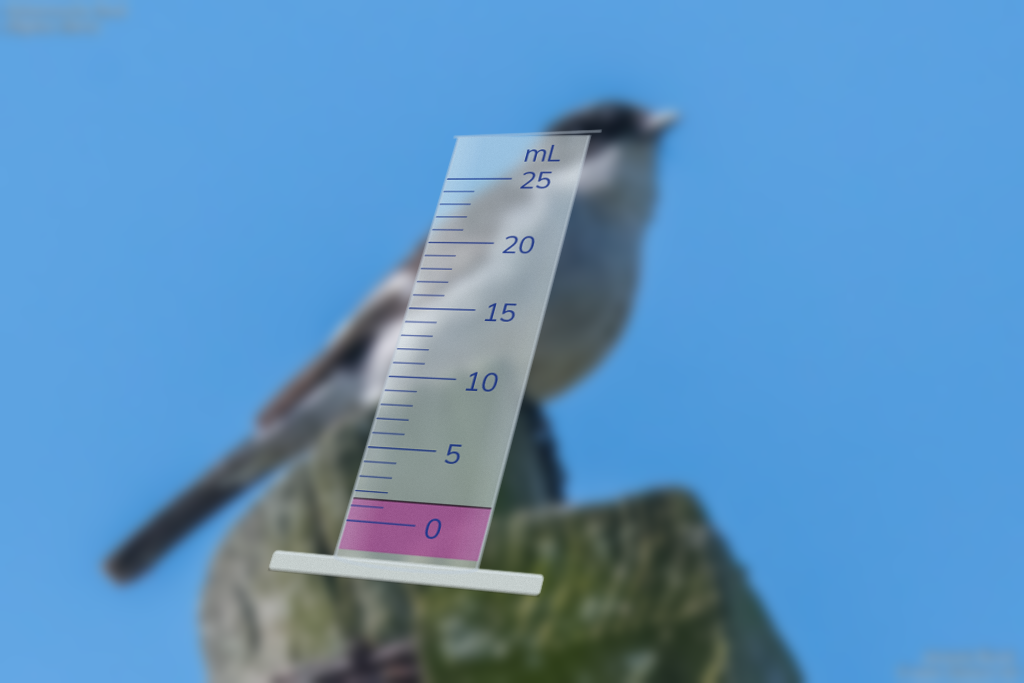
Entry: 1.5 mL
